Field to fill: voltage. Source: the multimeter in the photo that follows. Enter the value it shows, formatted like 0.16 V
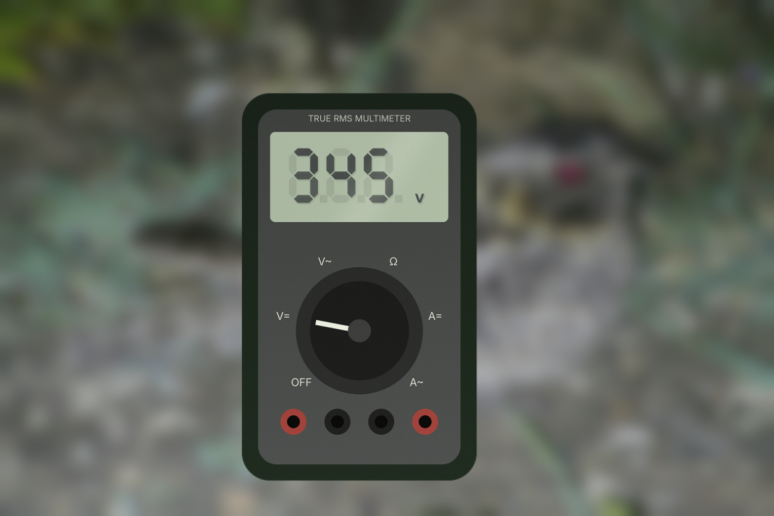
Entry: 345 V
